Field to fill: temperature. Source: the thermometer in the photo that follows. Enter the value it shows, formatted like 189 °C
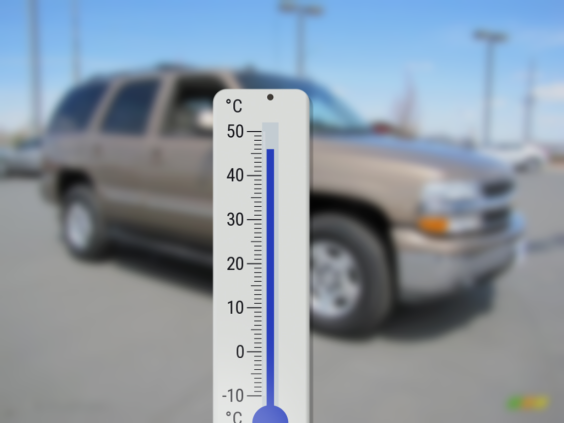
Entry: 46 °C
